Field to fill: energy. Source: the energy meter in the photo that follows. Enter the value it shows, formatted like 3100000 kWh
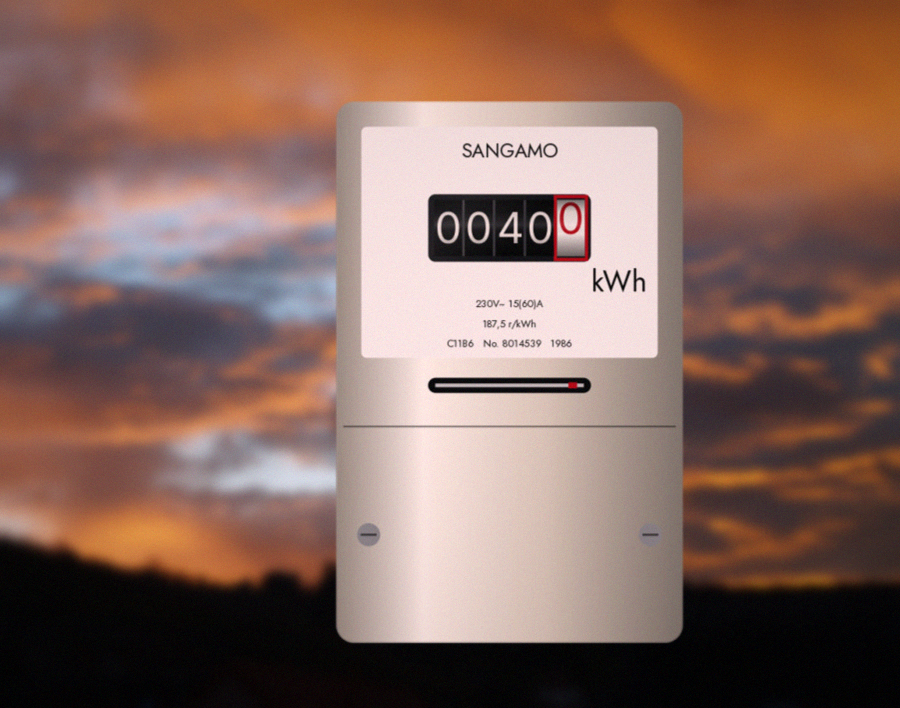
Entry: 40.0 kWh
